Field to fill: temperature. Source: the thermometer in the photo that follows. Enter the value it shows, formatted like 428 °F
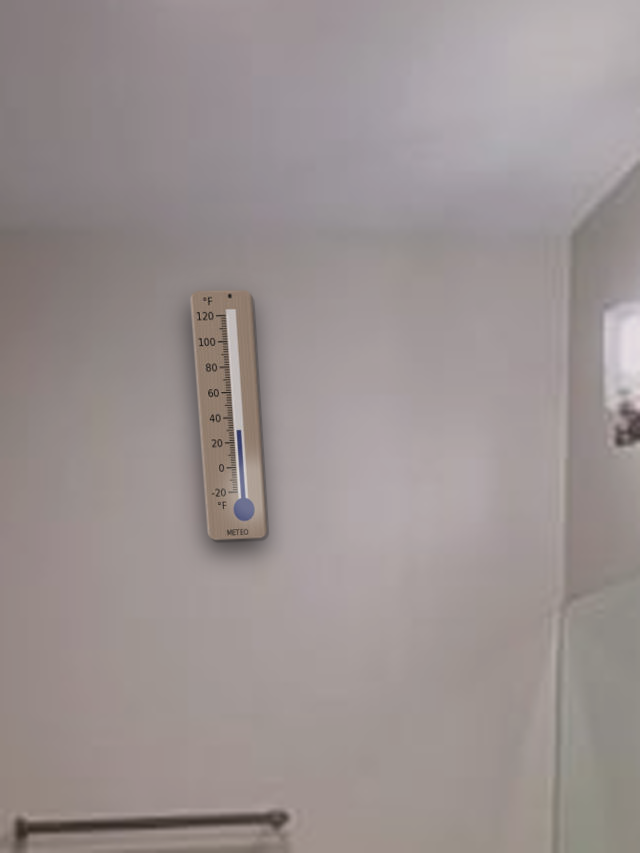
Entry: 30 °F
